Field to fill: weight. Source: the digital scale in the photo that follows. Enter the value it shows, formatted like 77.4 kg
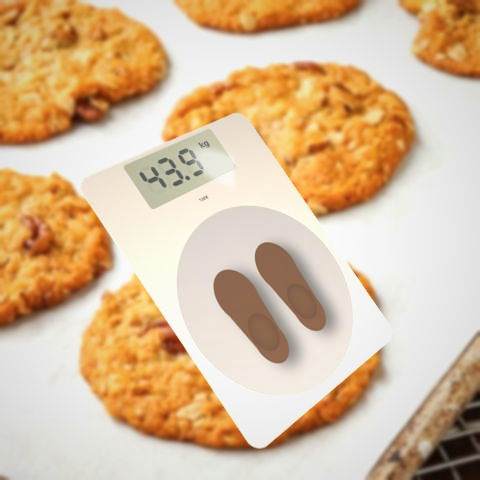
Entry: 43.9 kg
